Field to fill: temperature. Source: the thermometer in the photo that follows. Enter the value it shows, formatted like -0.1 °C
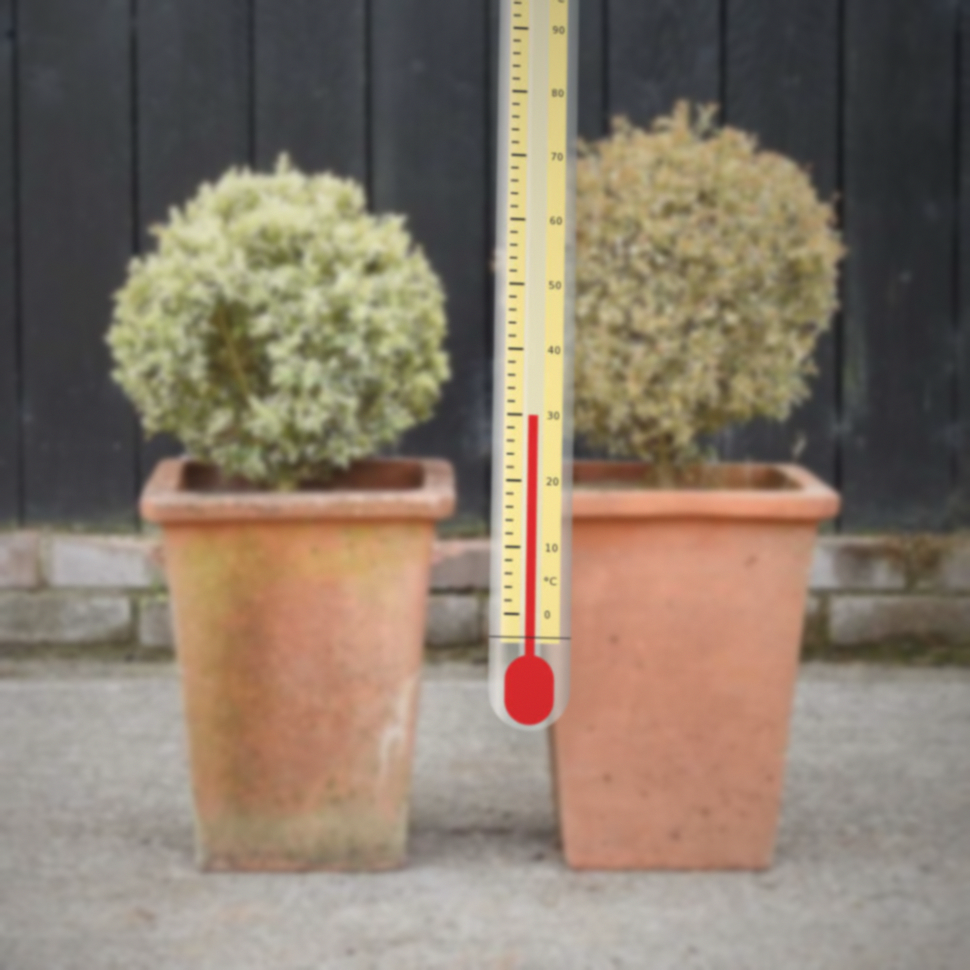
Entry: 30 °C
